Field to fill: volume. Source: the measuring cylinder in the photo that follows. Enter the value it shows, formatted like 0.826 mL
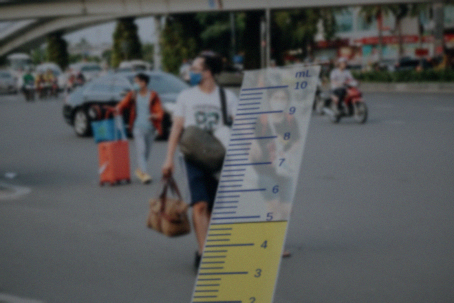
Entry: 4.8 mL
